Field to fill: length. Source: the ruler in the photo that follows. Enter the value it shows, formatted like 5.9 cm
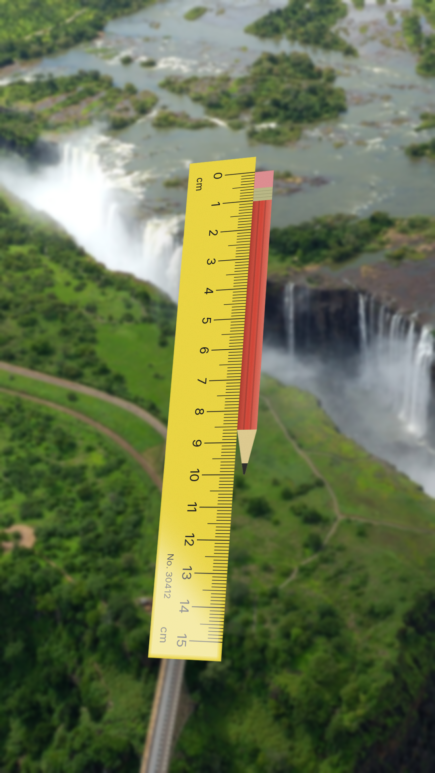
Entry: 10 cm
